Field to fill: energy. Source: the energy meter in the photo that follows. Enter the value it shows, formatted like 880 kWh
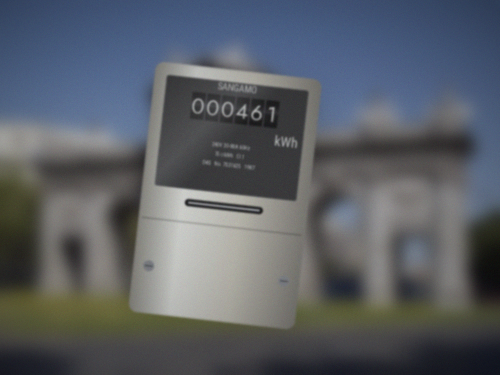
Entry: 461 kWh
